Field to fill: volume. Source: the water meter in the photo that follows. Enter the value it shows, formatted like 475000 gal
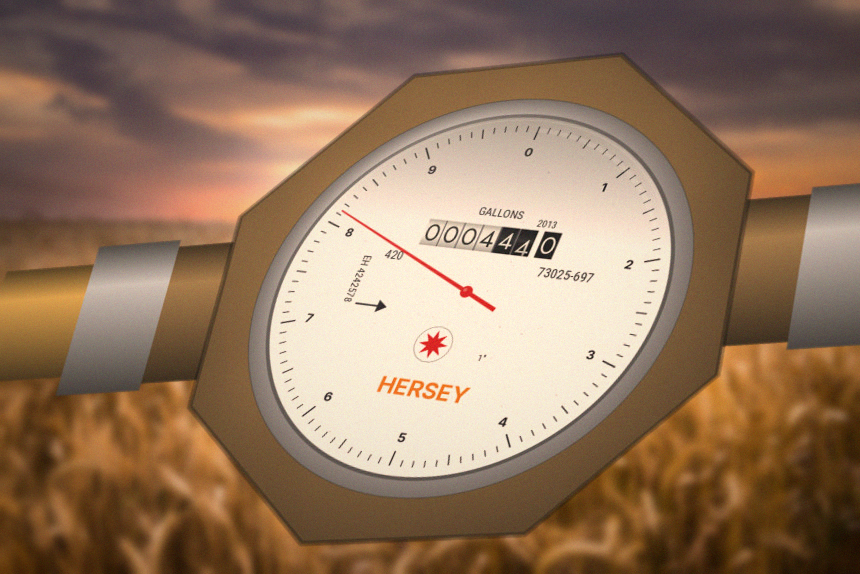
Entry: 4438.1 gal
